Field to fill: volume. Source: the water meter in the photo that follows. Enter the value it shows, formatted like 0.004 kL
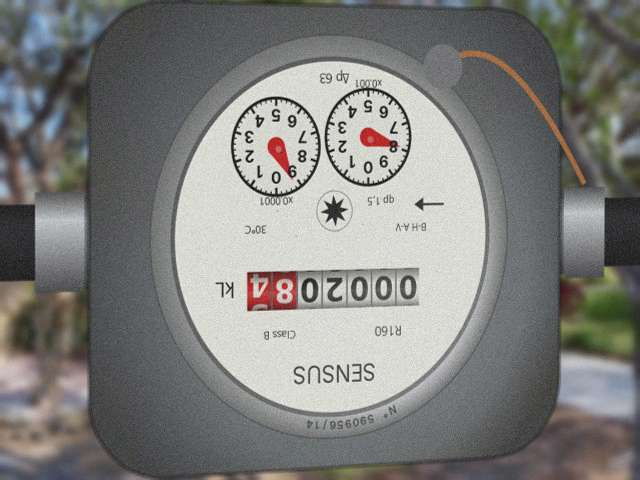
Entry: 20.8379 kL
